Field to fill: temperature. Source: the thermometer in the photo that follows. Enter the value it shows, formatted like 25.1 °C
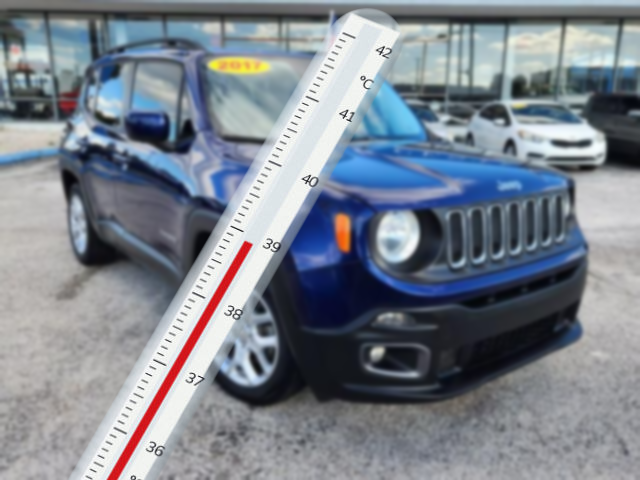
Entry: 38.9 °C
